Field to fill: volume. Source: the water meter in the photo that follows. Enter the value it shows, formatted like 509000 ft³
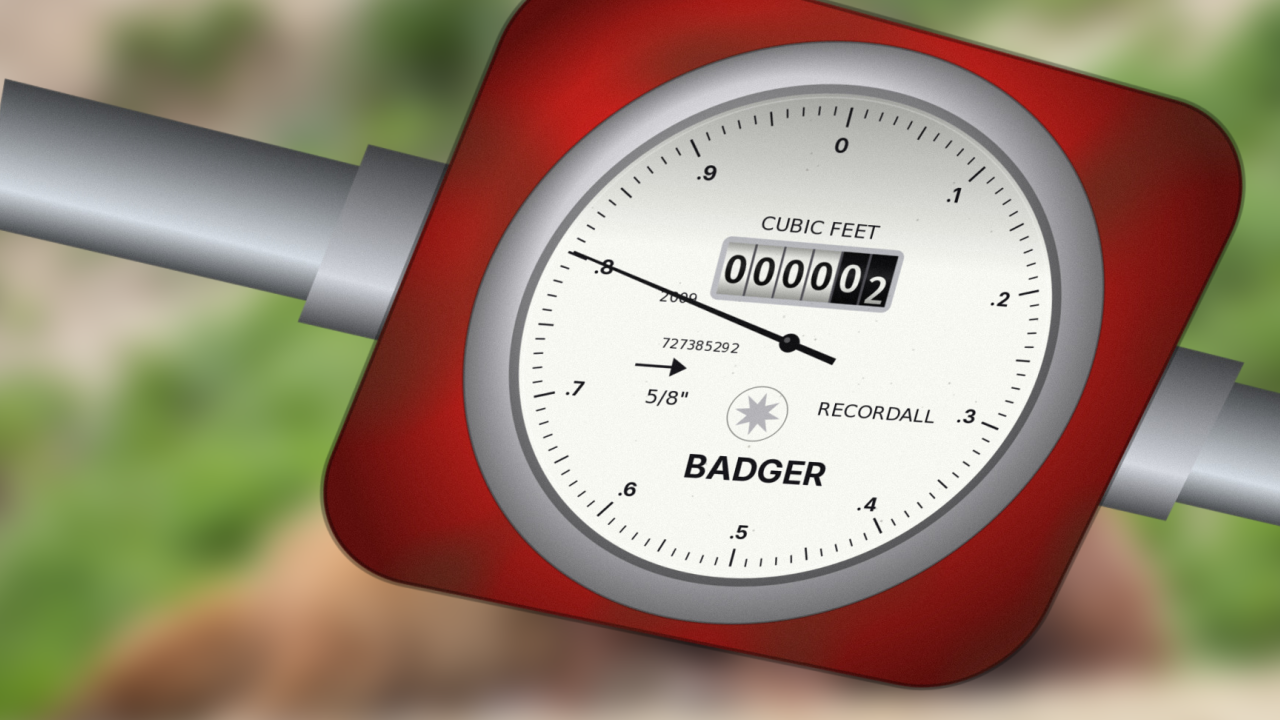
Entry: 1.80 ft³
